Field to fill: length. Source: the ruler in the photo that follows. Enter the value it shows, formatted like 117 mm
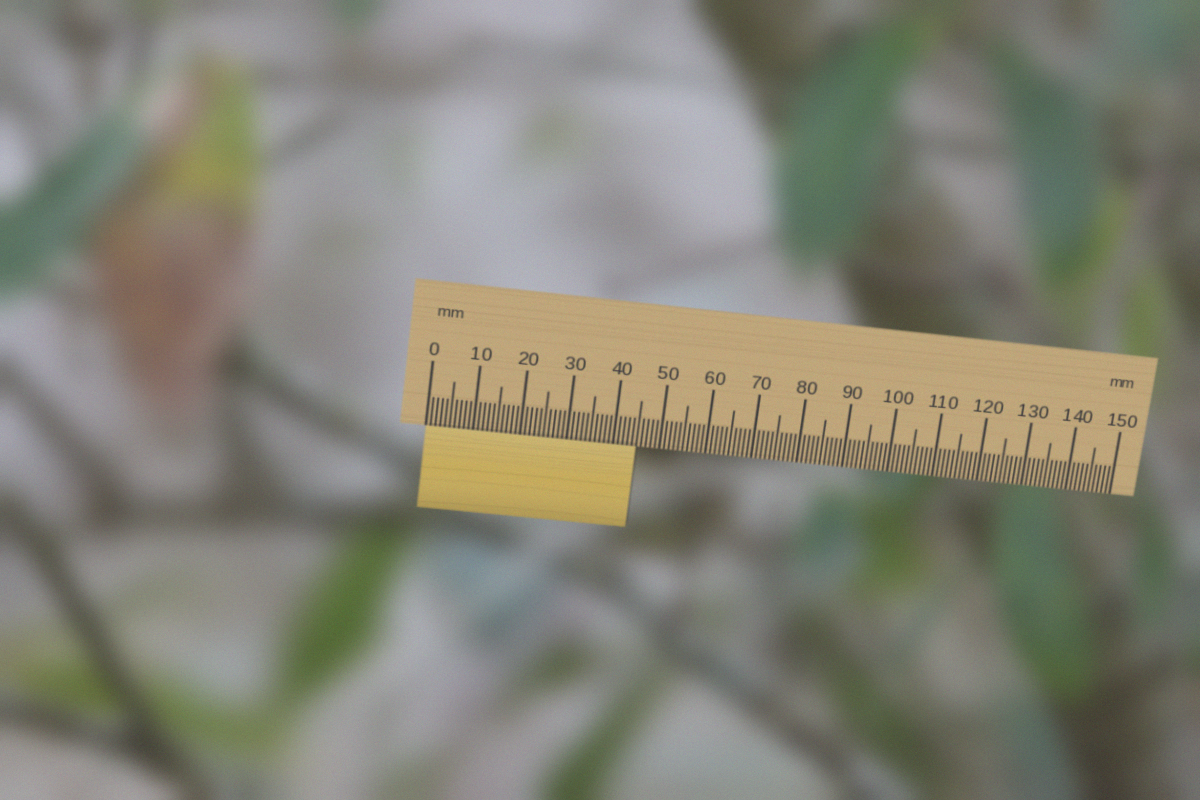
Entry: 45 mm
